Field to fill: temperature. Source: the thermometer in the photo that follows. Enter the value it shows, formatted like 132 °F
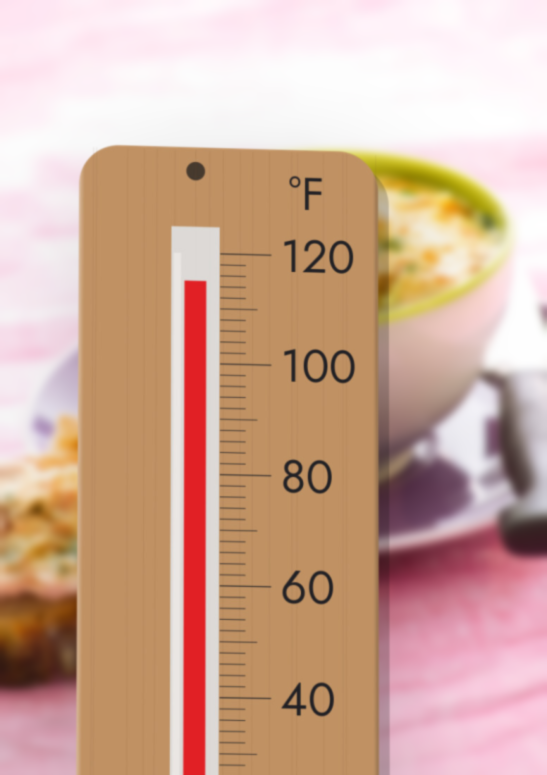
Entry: 115 °F
